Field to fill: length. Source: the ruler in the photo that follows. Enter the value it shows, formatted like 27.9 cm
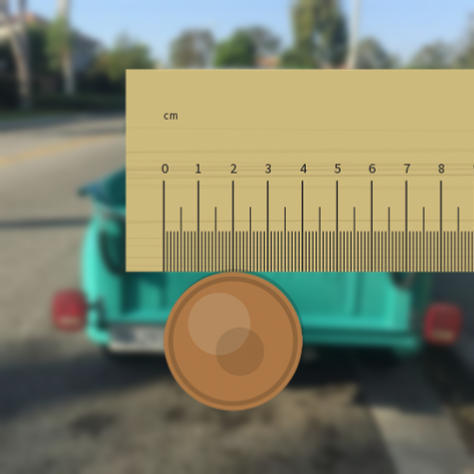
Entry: 4 cm
